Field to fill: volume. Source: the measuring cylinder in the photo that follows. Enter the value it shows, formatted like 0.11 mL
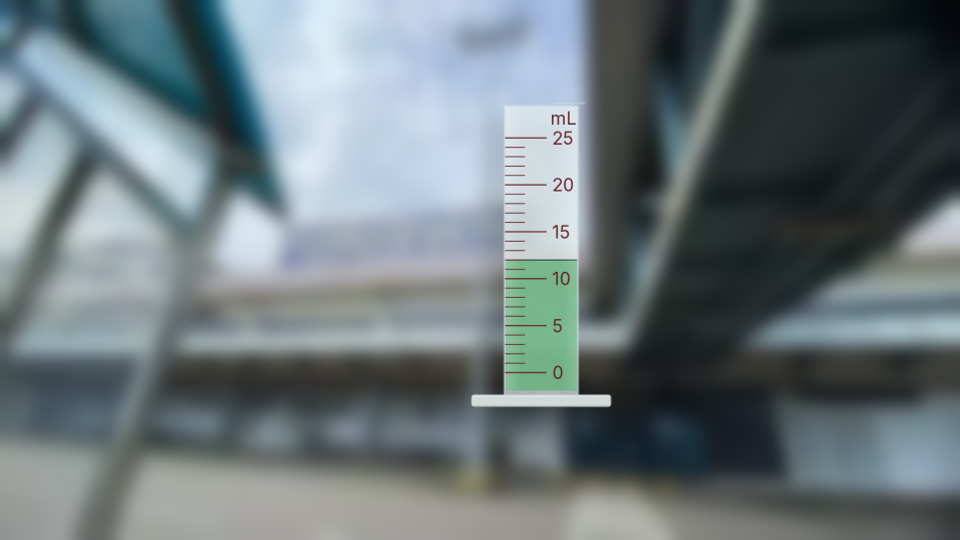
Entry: 12 mL
